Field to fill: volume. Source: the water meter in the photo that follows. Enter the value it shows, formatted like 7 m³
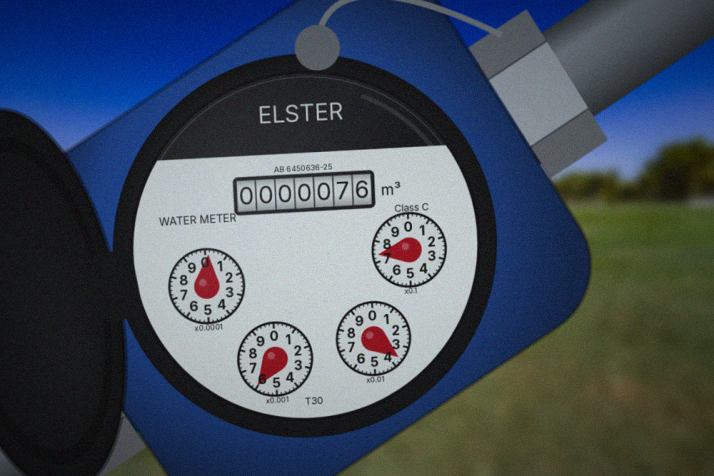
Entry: 76.7360 m³
